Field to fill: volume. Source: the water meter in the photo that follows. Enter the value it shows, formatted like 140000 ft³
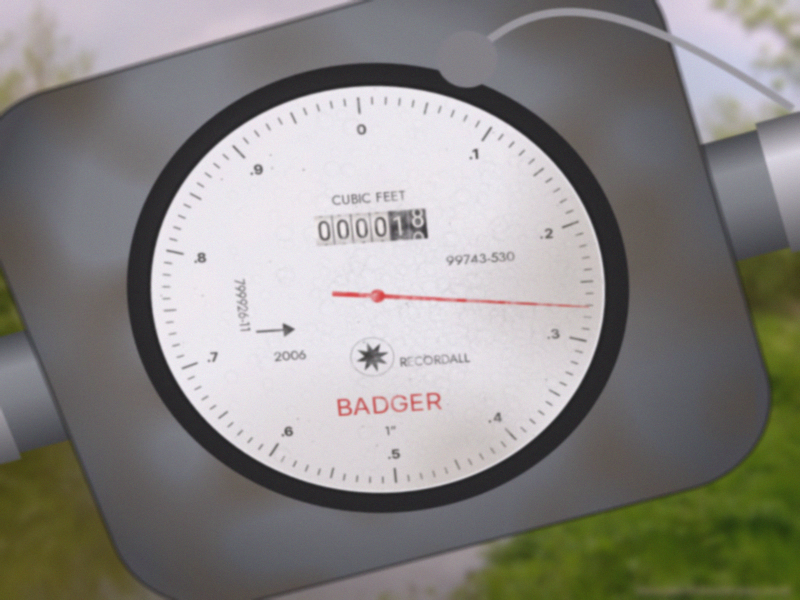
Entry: 18.27 ft³
